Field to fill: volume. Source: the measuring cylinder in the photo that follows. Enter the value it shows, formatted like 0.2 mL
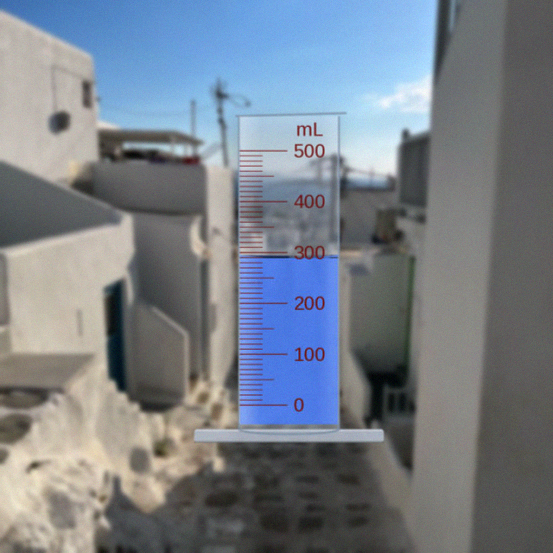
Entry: 290 mL
